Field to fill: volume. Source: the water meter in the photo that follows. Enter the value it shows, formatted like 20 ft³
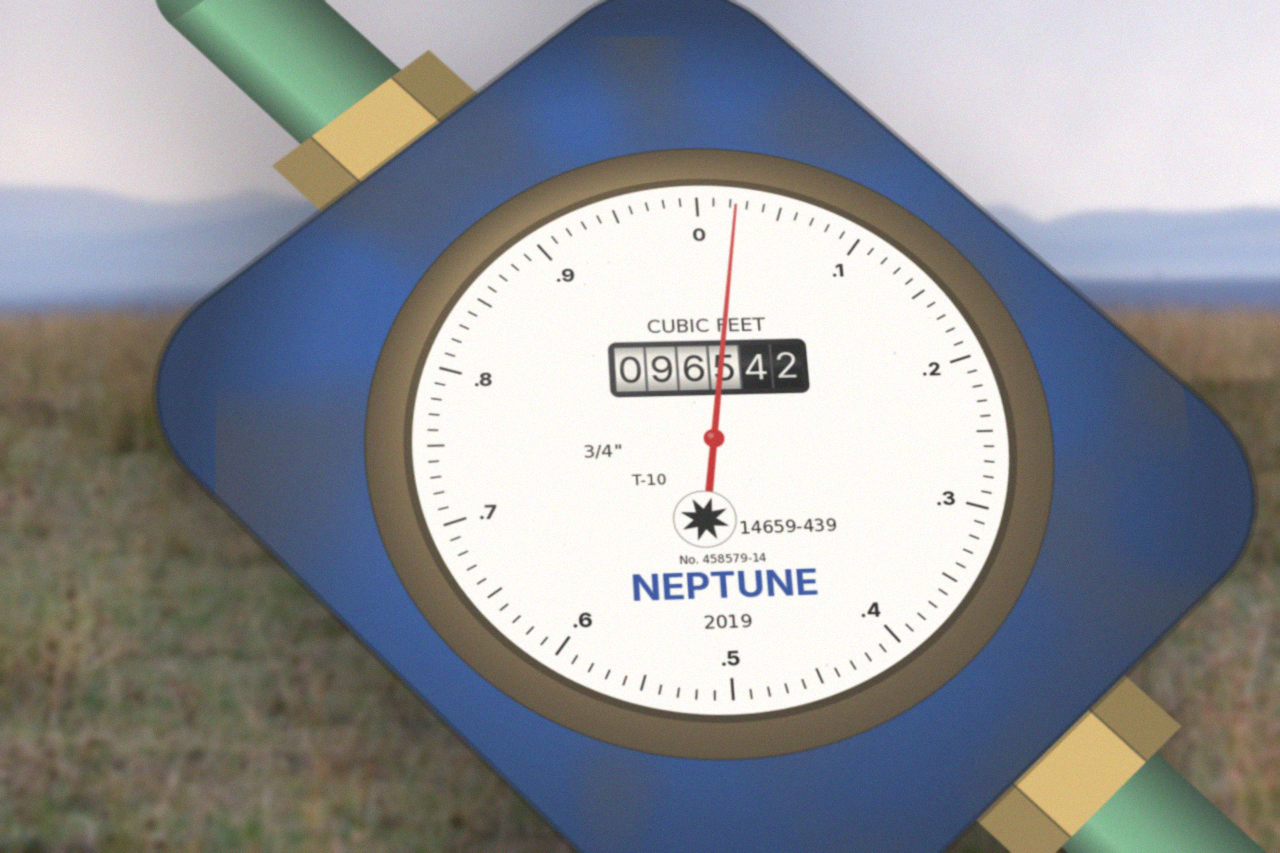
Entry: 96542.02 ft³
